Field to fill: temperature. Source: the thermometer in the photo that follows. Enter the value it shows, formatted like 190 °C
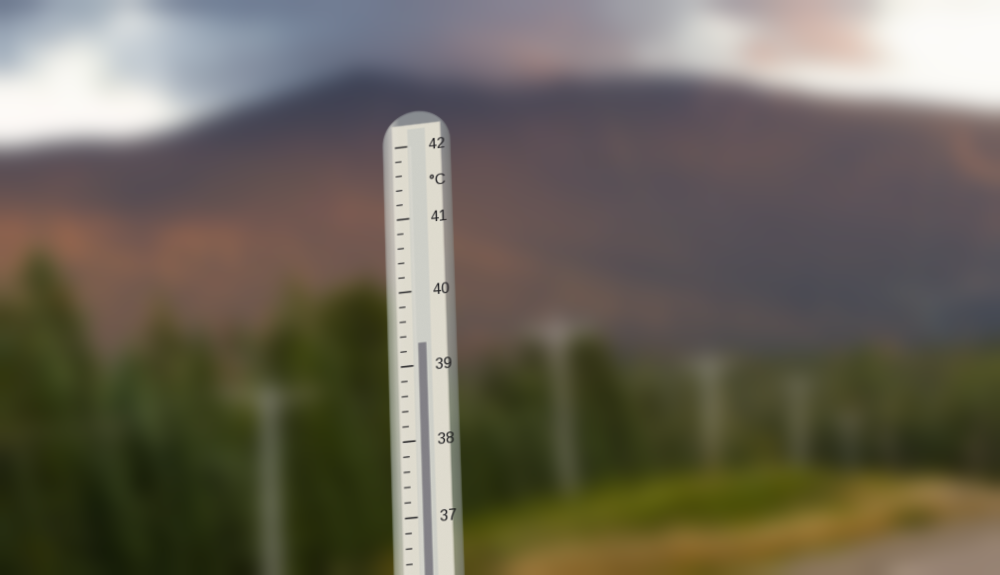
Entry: 39.3 °C
